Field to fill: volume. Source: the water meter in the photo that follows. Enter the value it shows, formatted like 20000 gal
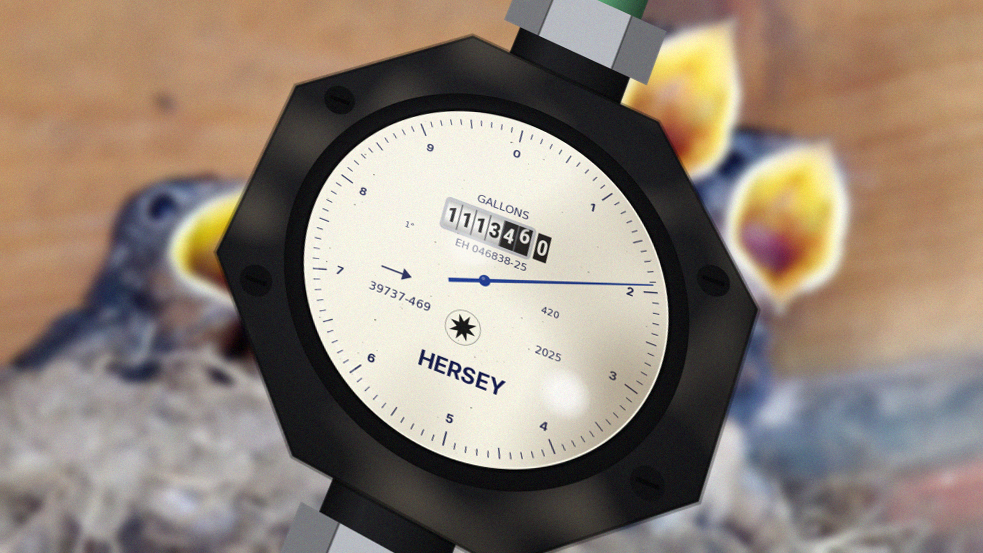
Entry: 1113461.9 gal
